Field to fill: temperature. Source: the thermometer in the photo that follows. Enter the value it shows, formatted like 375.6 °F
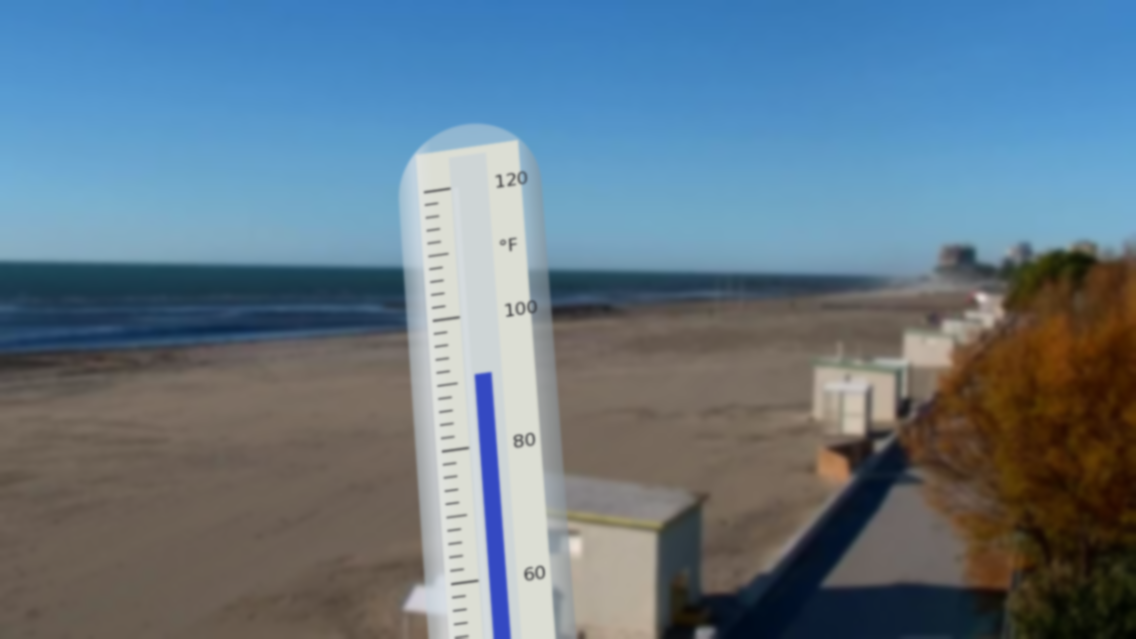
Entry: 91 °F
